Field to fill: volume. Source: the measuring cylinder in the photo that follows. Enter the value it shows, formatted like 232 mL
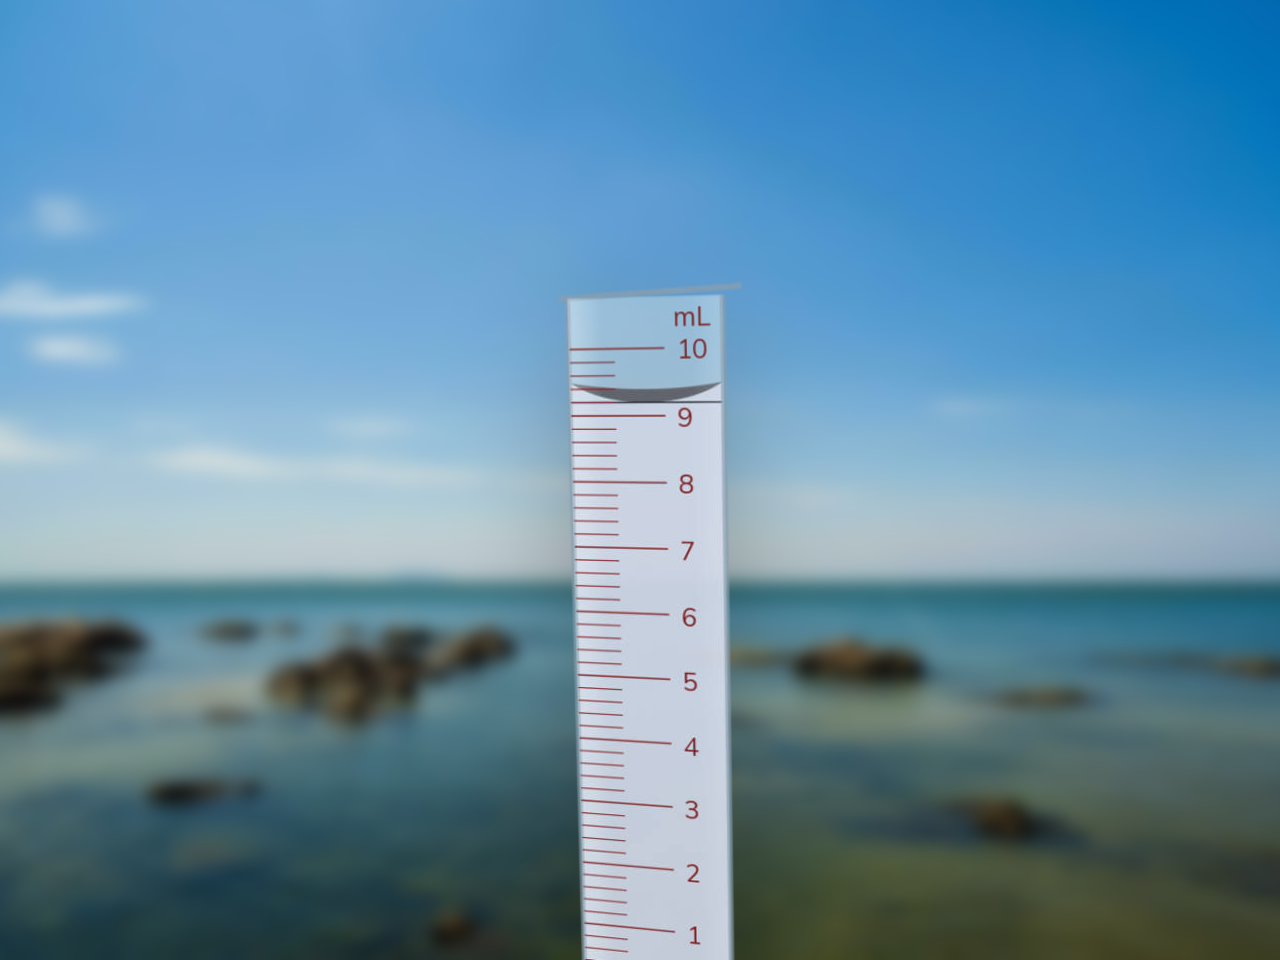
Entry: 9.2 mL
